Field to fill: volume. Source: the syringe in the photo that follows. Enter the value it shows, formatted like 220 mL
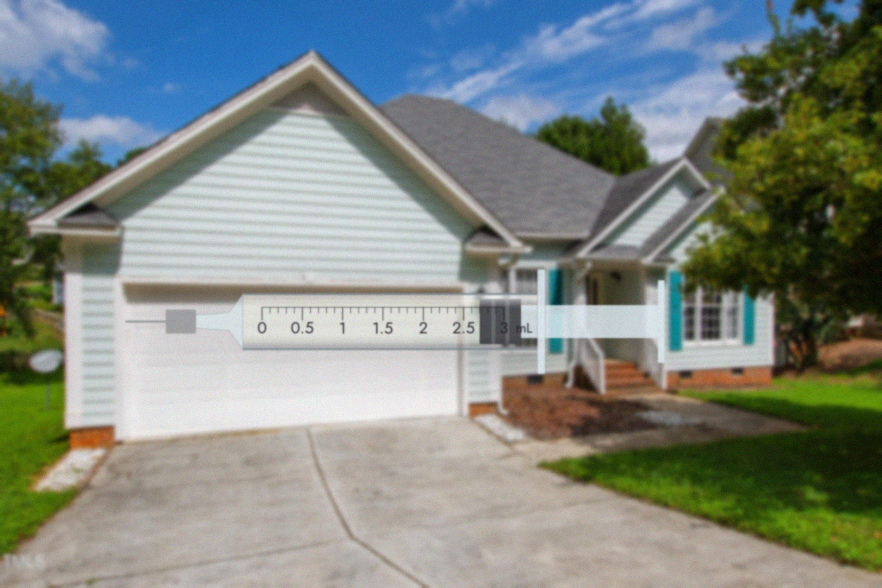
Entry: 2.7 mL
